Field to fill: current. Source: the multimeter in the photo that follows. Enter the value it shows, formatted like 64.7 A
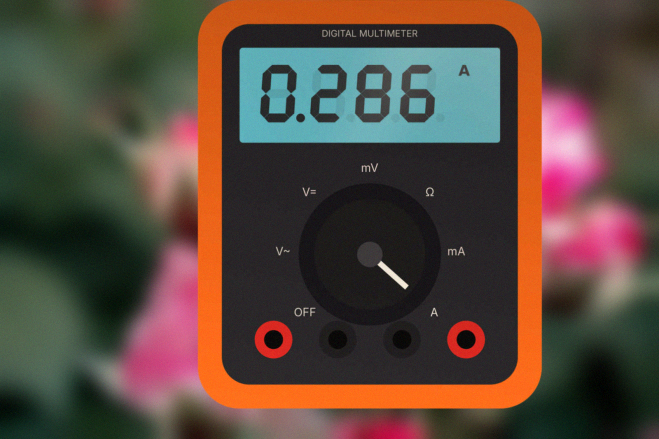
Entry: 0.286 A
